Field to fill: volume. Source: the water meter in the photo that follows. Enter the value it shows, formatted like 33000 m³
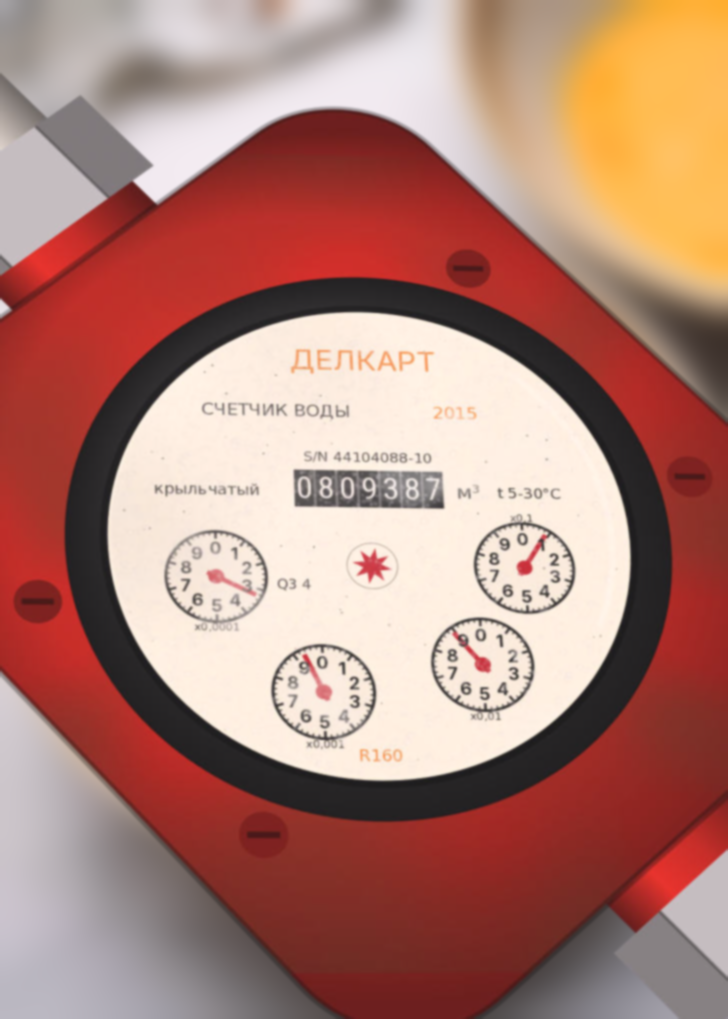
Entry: 809387.0893 m³
